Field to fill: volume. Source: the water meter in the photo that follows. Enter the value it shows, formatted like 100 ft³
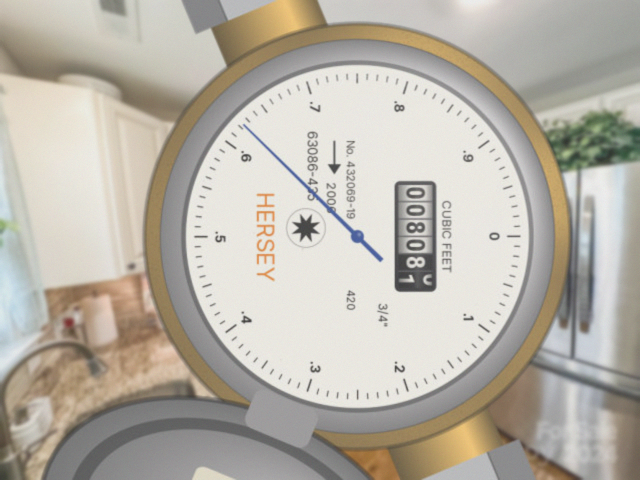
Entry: 8080.62 ft³
